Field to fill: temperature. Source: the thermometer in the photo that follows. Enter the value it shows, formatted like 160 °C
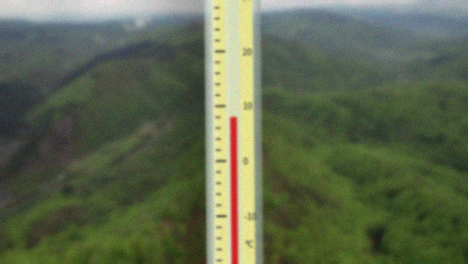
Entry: 8 °C
